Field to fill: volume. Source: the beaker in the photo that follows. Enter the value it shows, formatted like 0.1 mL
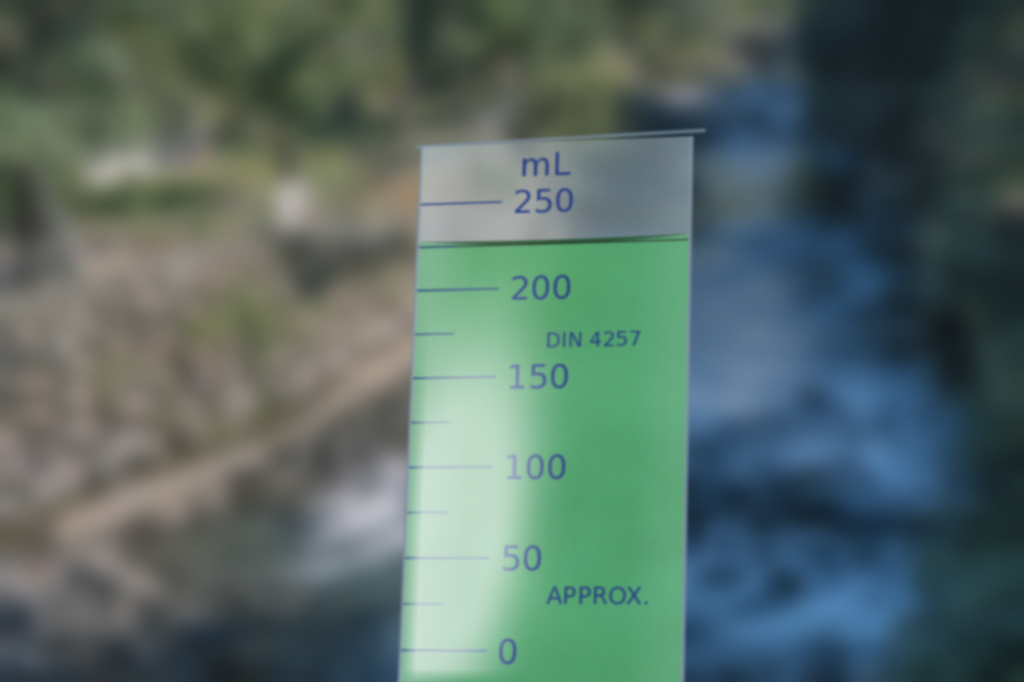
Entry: 225 mL
